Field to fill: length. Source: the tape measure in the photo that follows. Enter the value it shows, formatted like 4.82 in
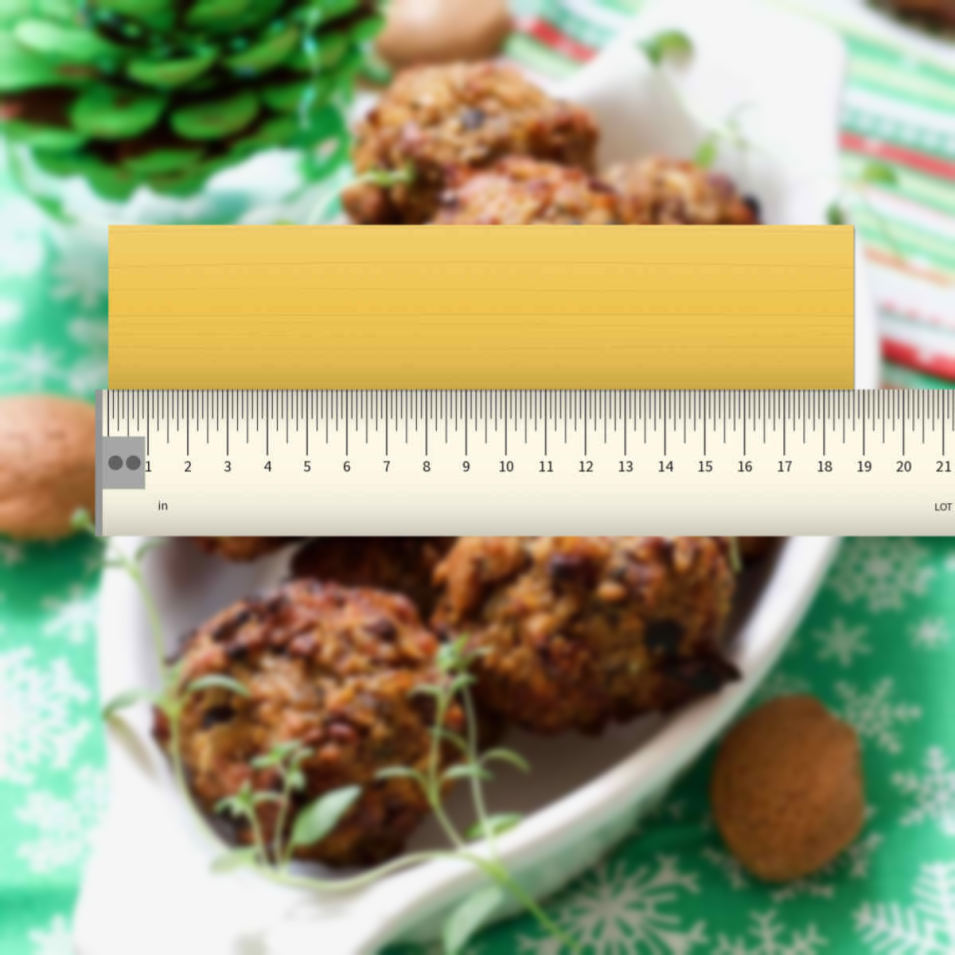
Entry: 18.75 in
